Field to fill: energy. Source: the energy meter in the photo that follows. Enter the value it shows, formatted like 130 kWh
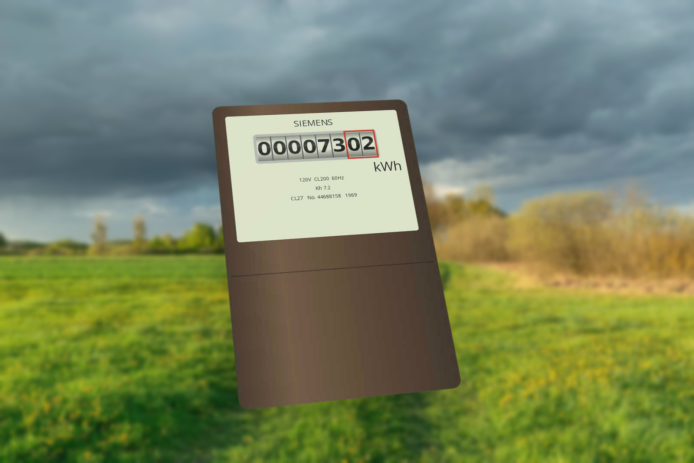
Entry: 73.02 kWh
